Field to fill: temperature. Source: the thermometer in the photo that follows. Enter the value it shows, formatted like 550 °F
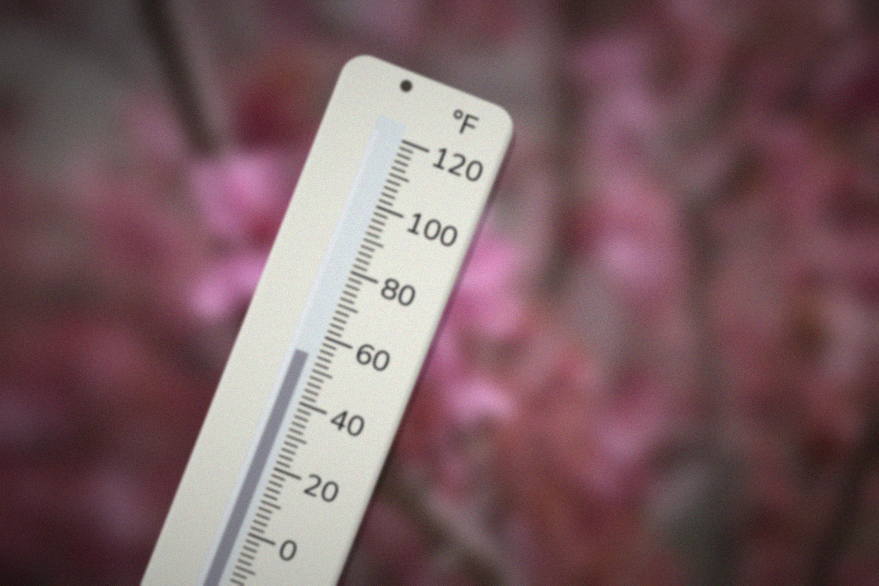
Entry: 54 °F
